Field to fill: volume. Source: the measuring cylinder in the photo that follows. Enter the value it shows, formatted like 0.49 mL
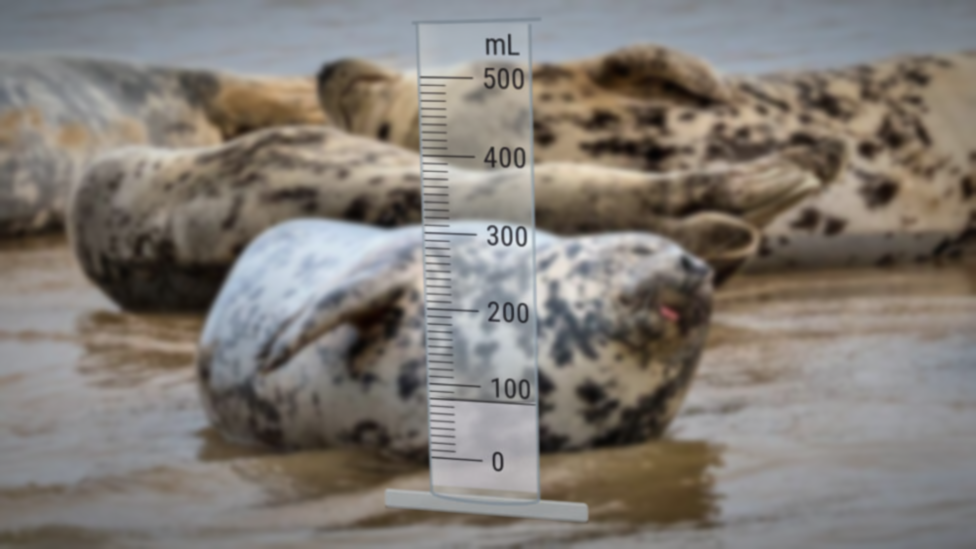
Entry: 80 mL
